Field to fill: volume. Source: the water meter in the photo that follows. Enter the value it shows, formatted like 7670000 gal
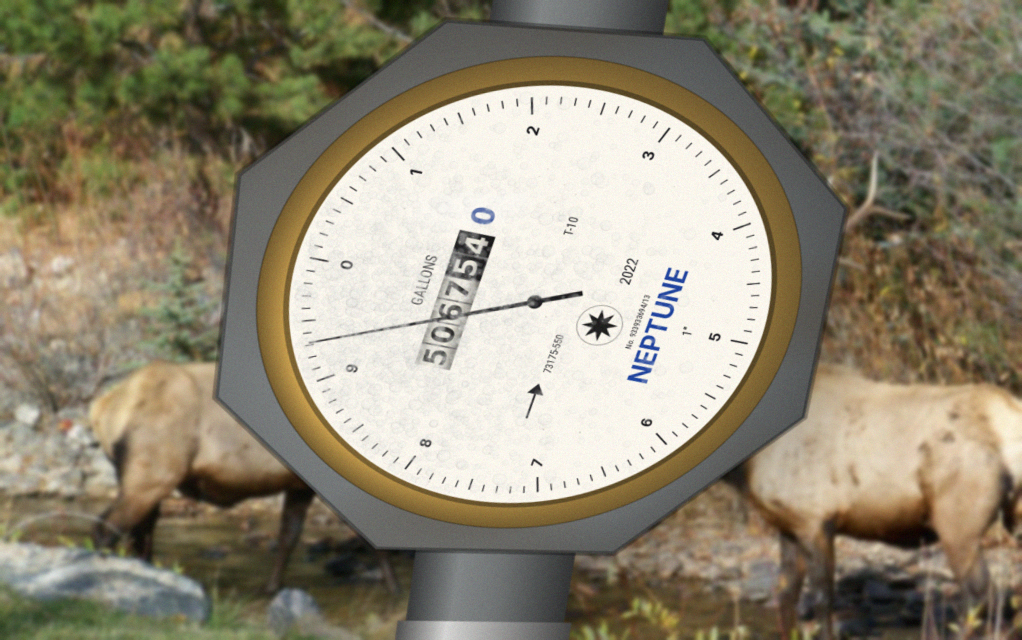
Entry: 5067539.3 gal
